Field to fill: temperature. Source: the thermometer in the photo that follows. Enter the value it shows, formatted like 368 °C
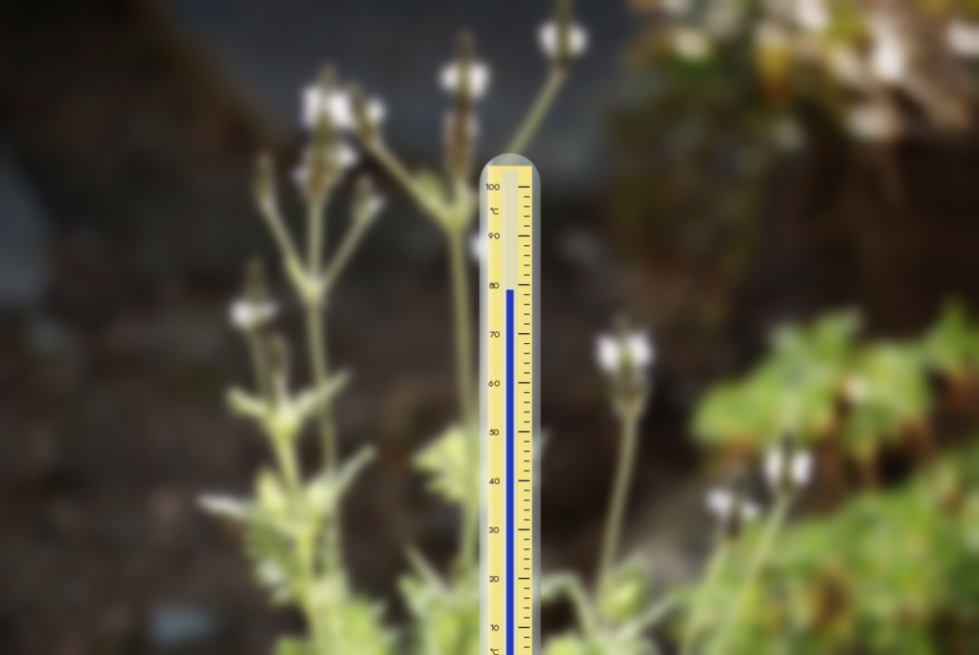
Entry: 79 °C
